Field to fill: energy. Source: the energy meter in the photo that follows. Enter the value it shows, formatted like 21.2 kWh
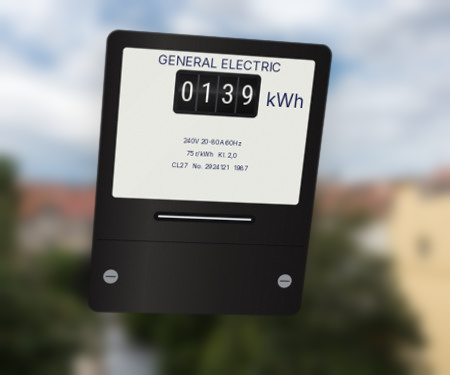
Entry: 139 kWh
